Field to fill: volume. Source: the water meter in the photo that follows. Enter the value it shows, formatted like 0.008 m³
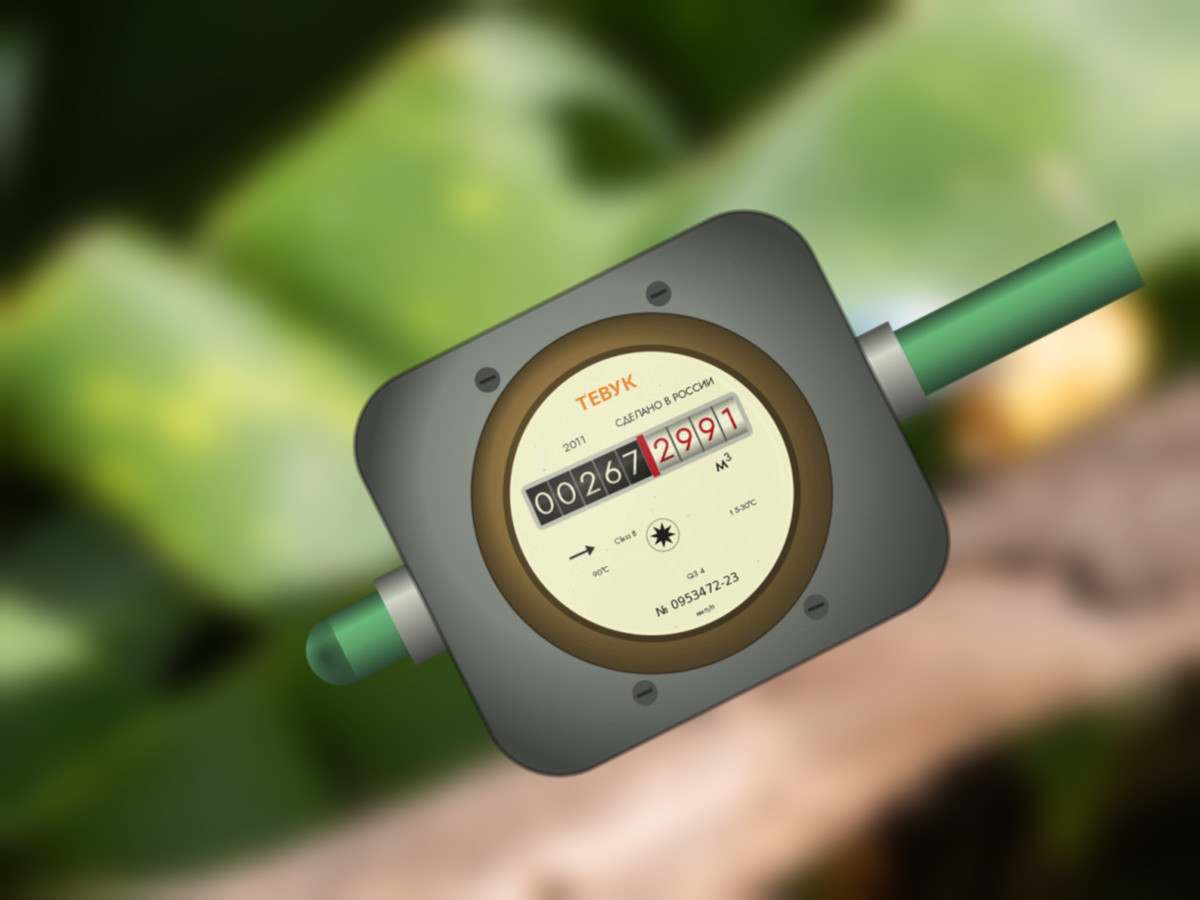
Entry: 267.2991 m³
